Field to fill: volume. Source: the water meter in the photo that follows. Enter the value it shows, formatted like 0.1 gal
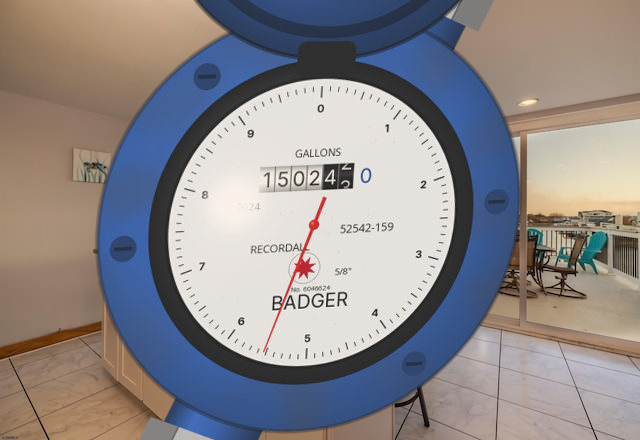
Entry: 1502425.5 gal
